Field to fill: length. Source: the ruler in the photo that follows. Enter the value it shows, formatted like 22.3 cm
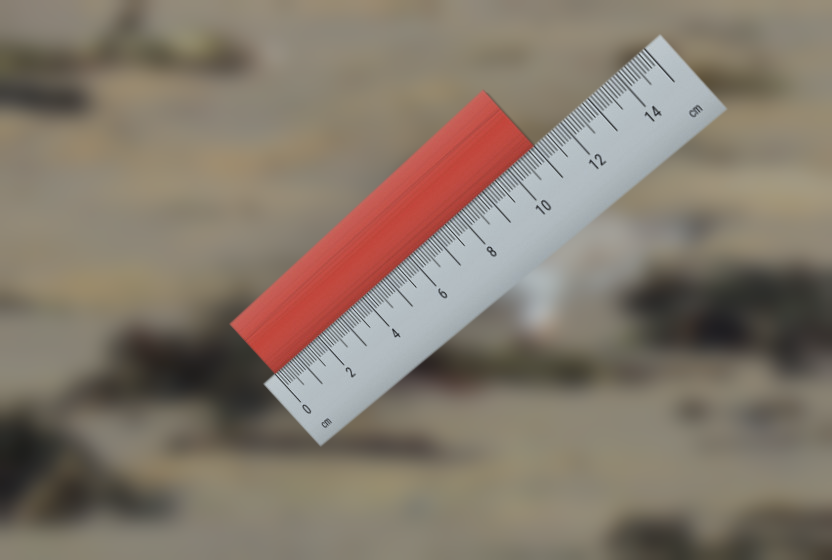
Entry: 11 cm
